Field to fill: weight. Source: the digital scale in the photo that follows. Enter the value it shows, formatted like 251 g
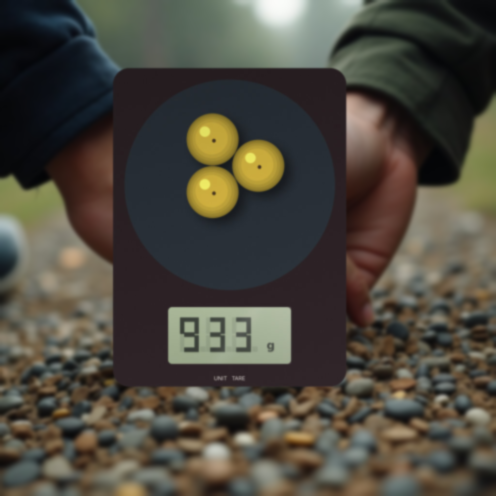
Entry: 933 g
